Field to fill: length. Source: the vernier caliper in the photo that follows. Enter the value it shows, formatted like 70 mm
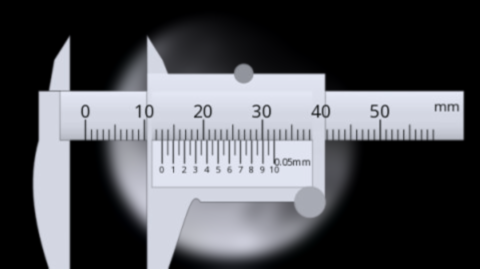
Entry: 13.0 mm
